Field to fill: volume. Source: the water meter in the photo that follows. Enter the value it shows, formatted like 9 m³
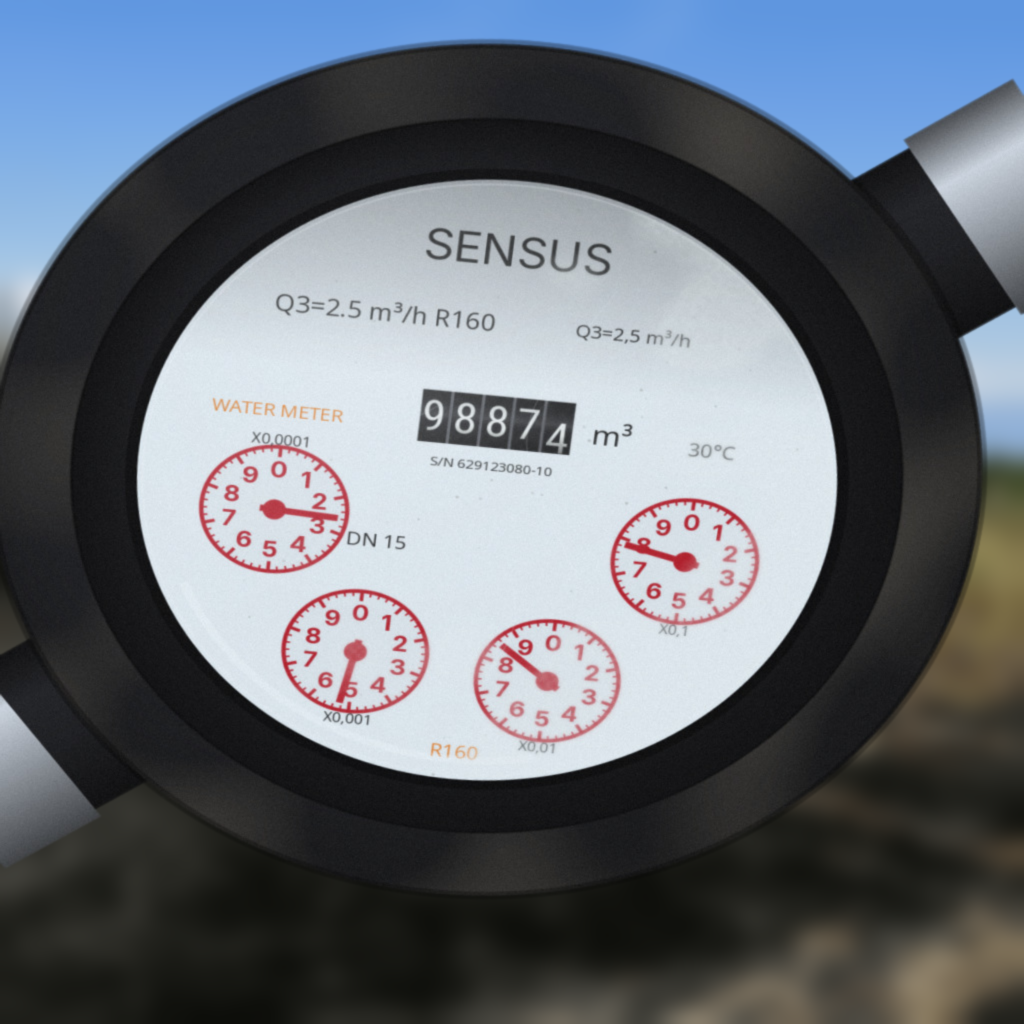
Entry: 98873.7852 m³
